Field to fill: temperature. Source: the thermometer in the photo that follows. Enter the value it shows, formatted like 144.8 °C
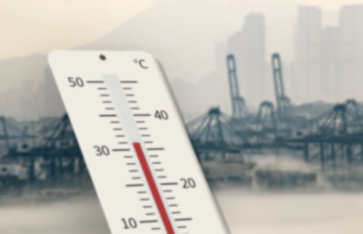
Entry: 32 °C
